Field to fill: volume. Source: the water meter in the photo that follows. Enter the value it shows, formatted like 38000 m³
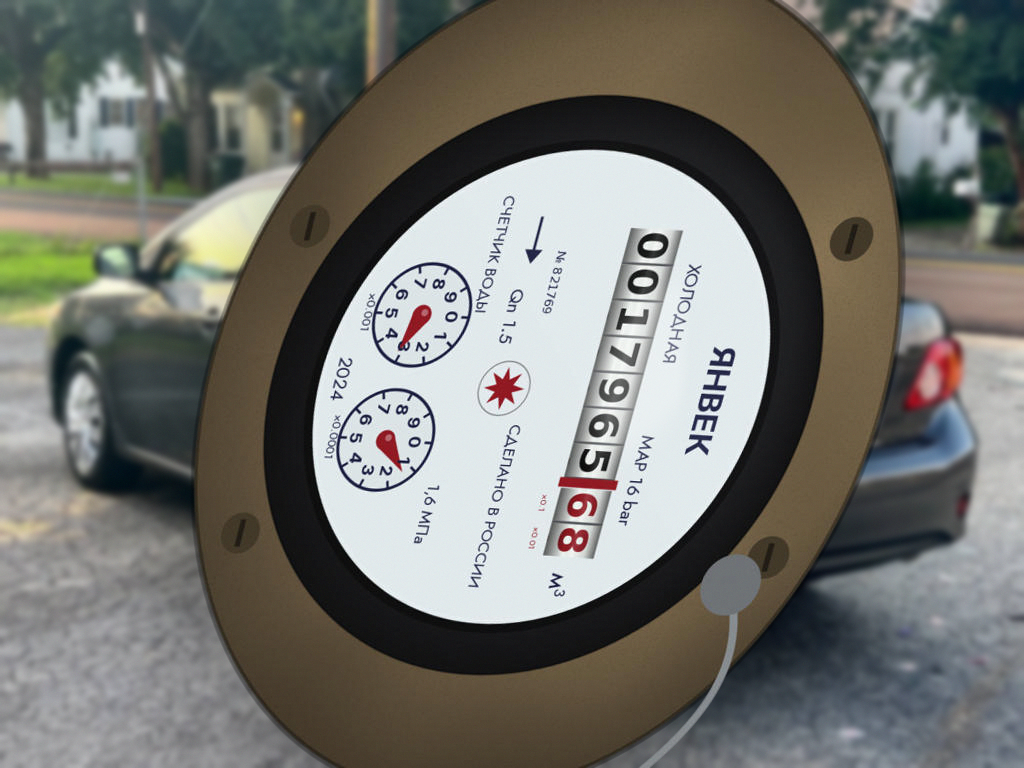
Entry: 17965.6831 m³
